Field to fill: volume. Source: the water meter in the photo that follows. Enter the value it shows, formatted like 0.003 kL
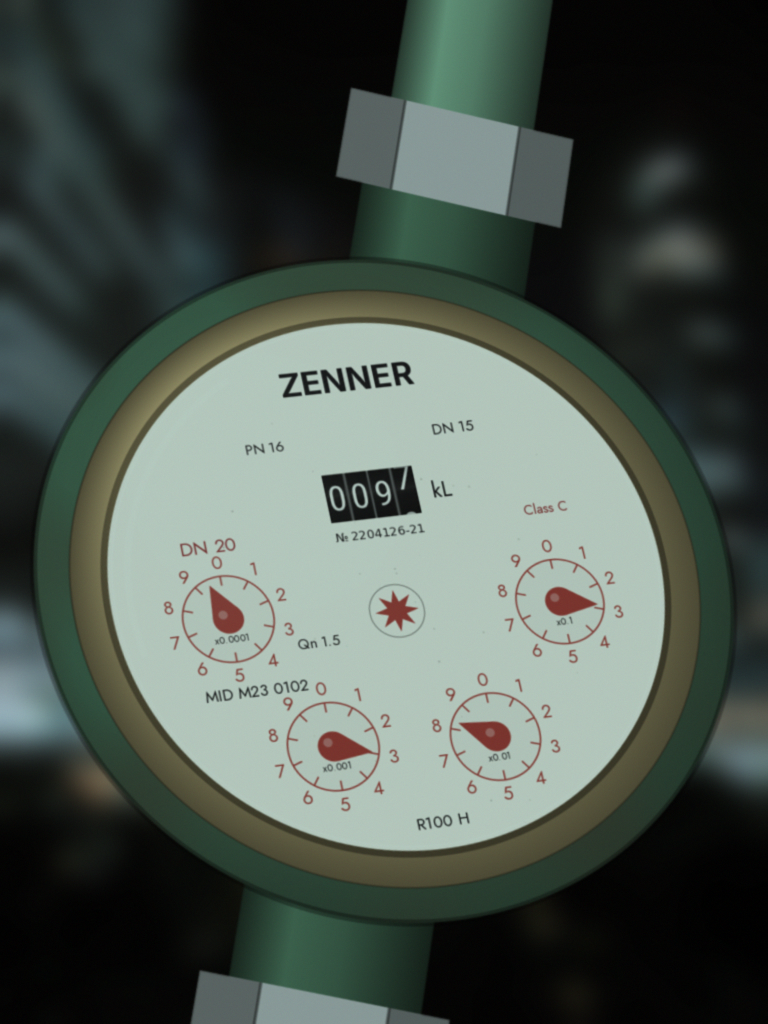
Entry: 97.2829 kL
